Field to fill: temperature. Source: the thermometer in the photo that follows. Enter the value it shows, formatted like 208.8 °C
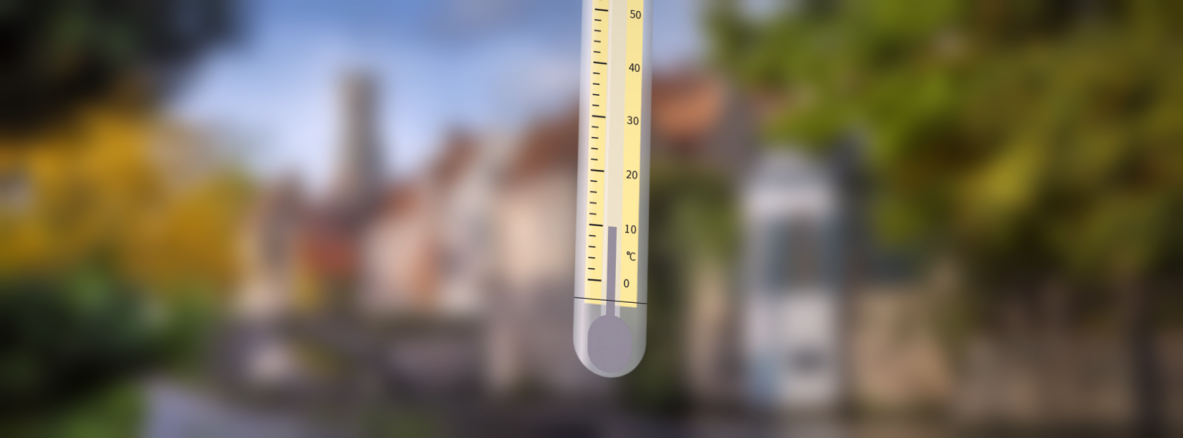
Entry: 10 °C
